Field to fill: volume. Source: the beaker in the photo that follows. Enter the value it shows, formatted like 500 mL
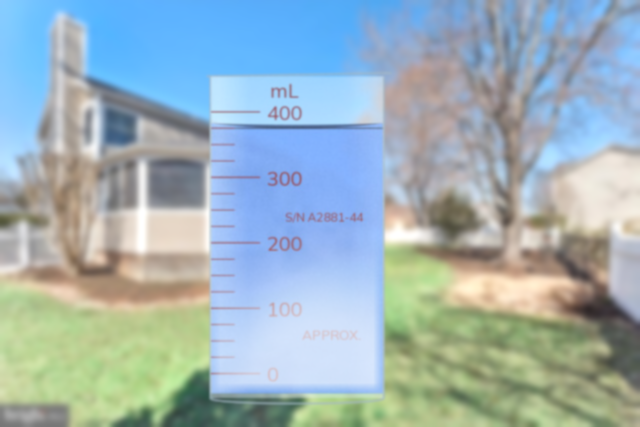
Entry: 375 mL
